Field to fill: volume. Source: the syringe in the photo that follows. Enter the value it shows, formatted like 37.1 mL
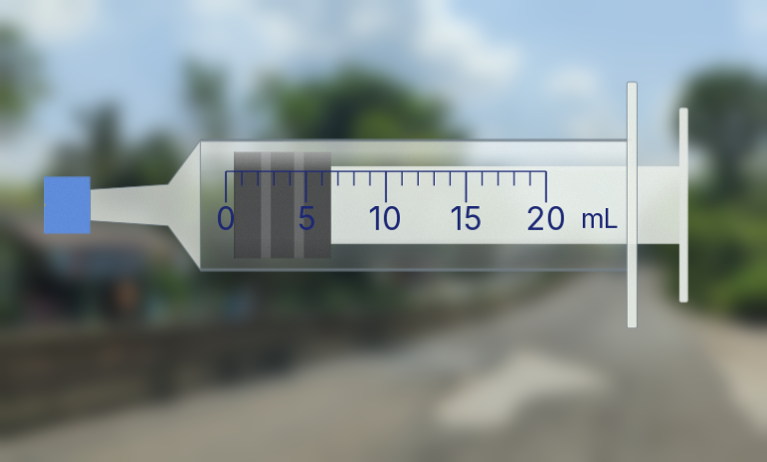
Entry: 0.5 mL
